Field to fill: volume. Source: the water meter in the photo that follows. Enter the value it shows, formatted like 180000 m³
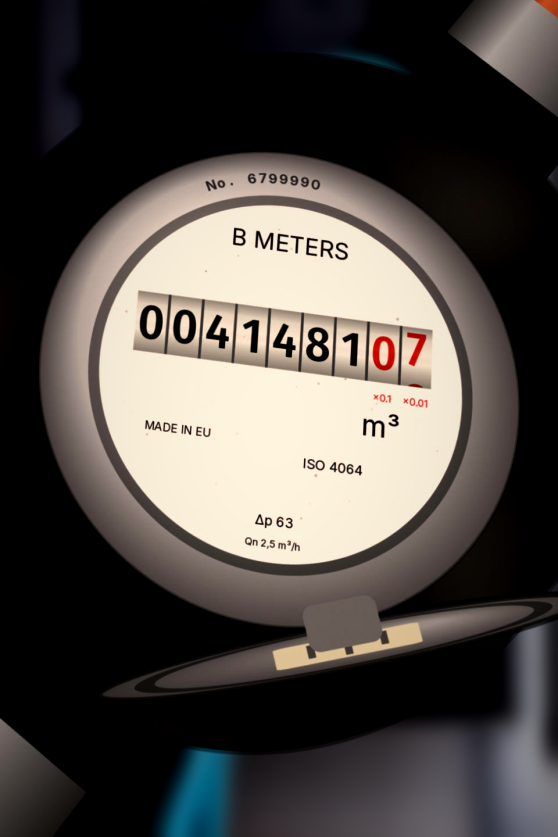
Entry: 41481.07 m³
